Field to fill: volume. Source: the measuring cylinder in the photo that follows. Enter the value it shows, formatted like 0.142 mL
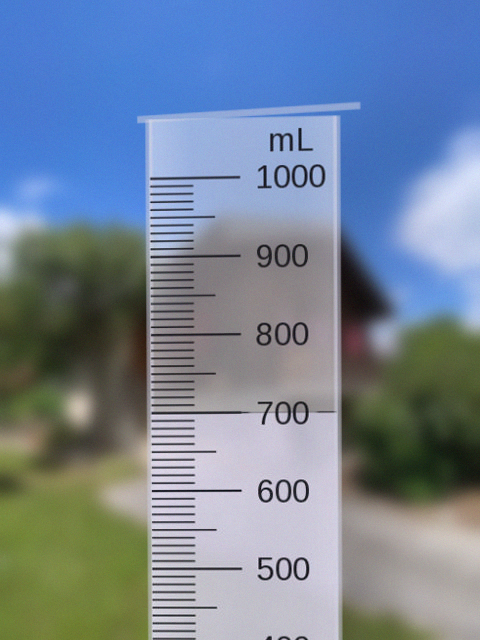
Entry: 700 mL
